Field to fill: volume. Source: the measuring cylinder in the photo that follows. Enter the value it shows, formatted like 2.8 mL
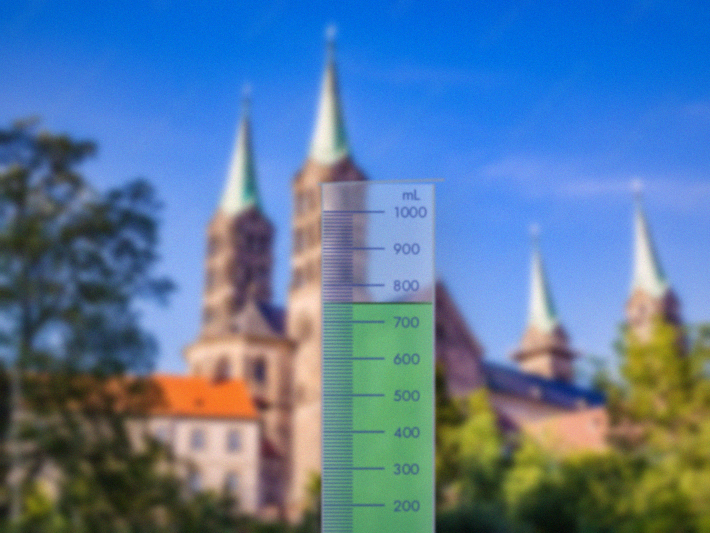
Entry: 750 mL
